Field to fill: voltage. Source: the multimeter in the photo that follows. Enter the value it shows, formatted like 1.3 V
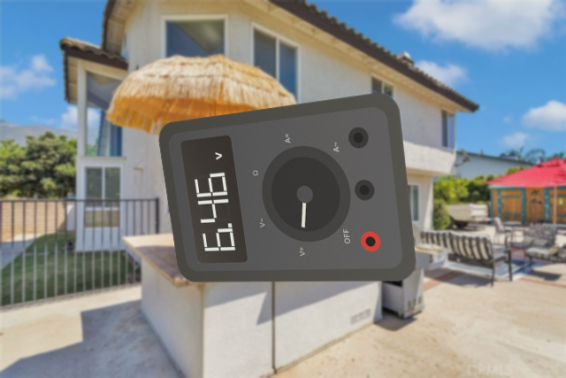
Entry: 6.46 V
